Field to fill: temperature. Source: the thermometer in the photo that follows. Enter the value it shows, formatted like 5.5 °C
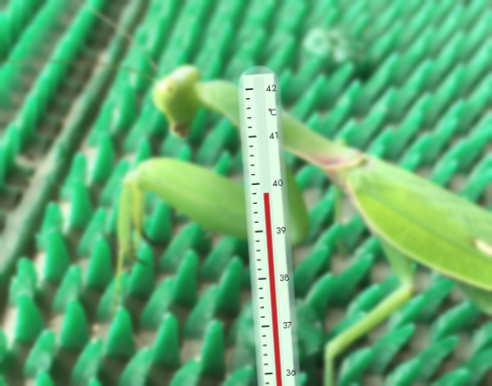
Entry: 39.8 °C
